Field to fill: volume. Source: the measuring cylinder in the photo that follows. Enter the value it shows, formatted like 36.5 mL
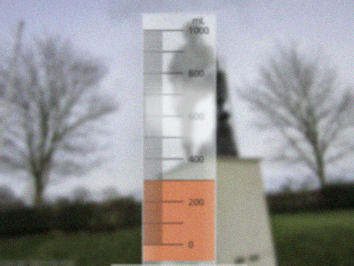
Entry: 300 mL
